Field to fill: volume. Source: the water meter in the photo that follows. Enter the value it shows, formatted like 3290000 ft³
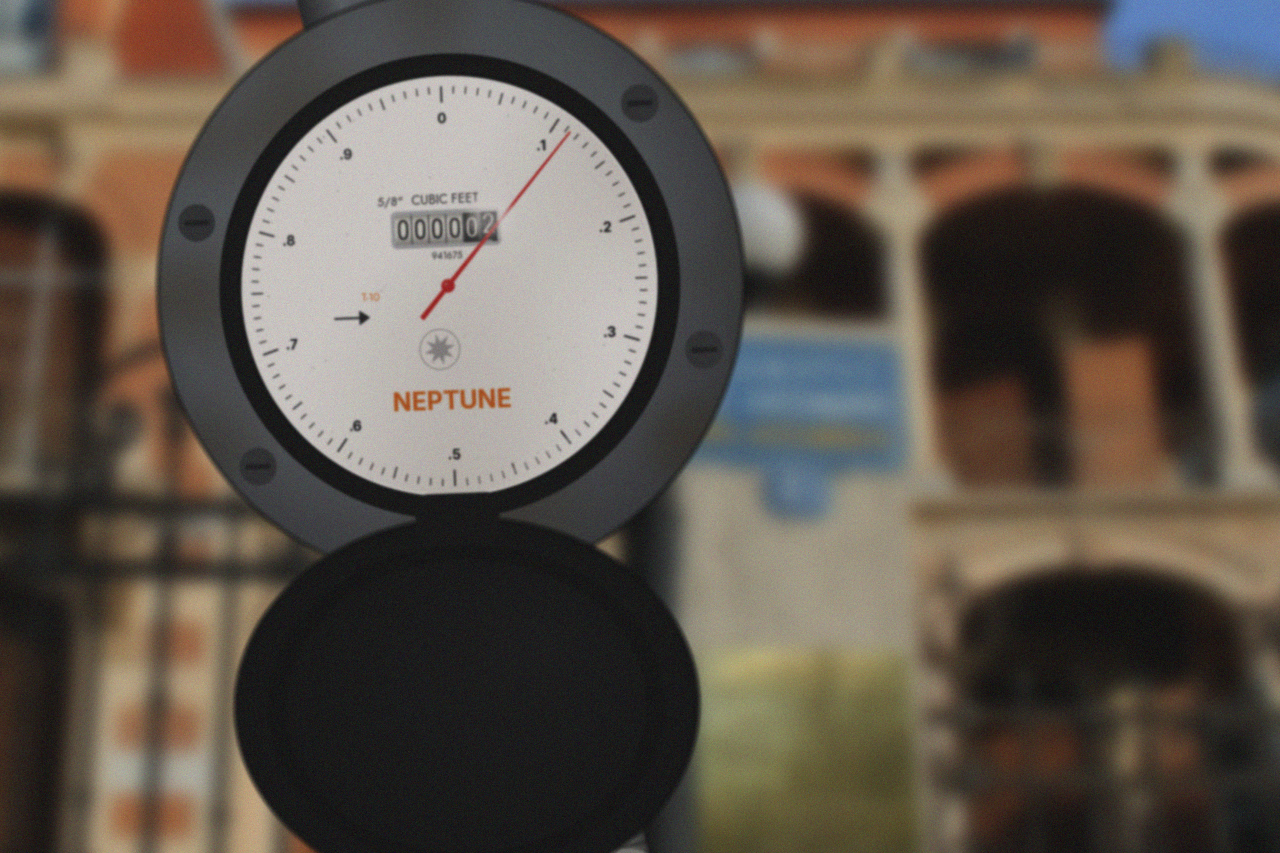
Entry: 2.11 ft³
